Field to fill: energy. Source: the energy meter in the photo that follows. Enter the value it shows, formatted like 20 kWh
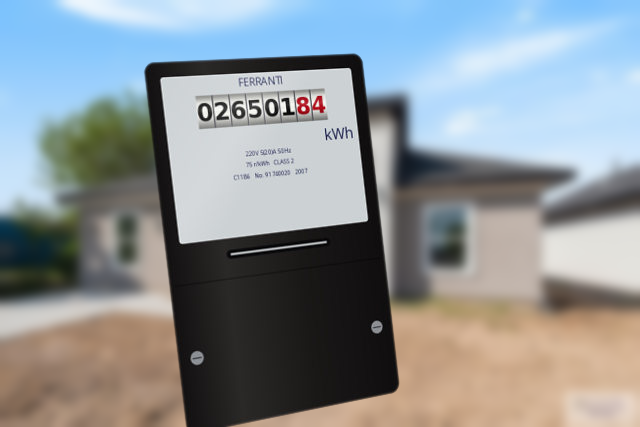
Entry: 26501.84 kWh
